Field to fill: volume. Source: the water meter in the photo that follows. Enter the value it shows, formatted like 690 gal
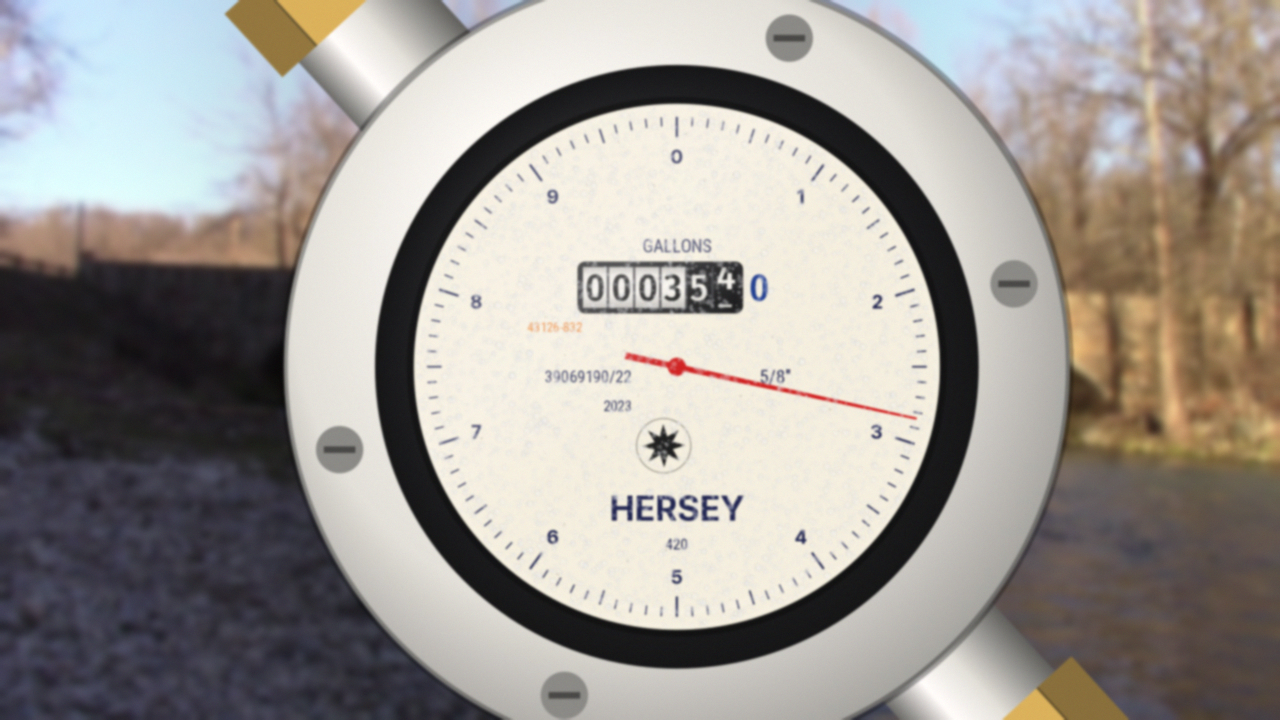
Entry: 3542.8 gal
